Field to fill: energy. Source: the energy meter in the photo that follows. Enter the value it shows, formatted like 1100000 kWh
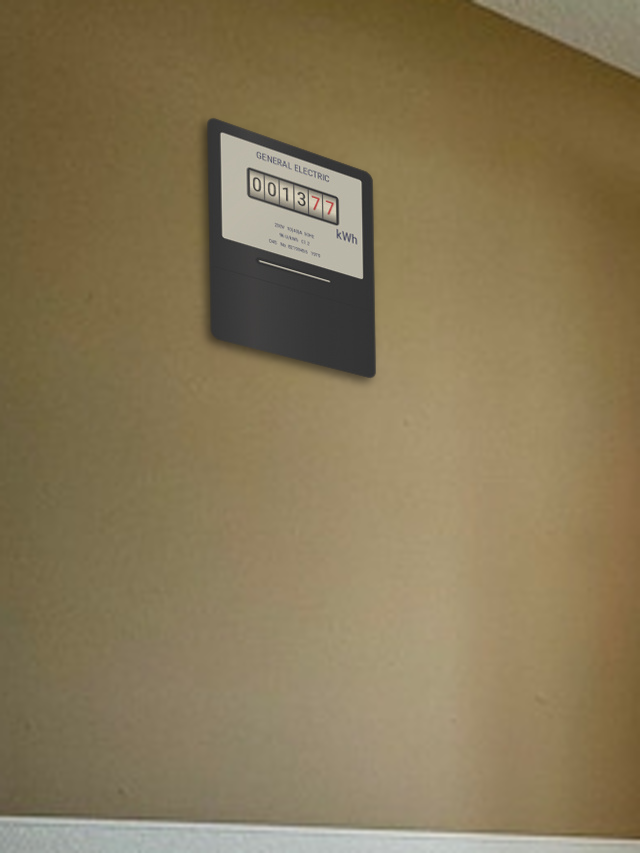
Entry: 13.77 kWh
